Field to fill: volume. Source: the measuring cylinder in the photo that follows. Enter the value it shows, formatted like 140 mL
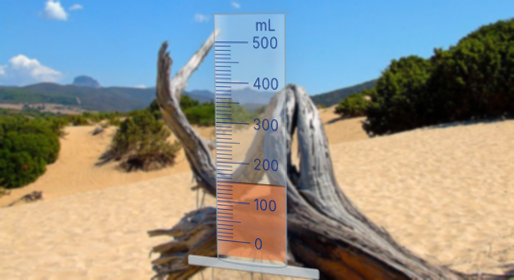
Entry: 150 mL
